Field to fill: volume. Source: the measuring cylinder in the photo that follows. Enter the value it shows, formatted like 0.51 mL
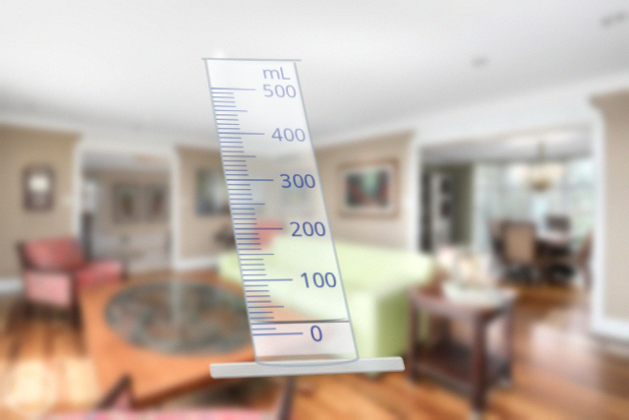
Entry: 20 mL
